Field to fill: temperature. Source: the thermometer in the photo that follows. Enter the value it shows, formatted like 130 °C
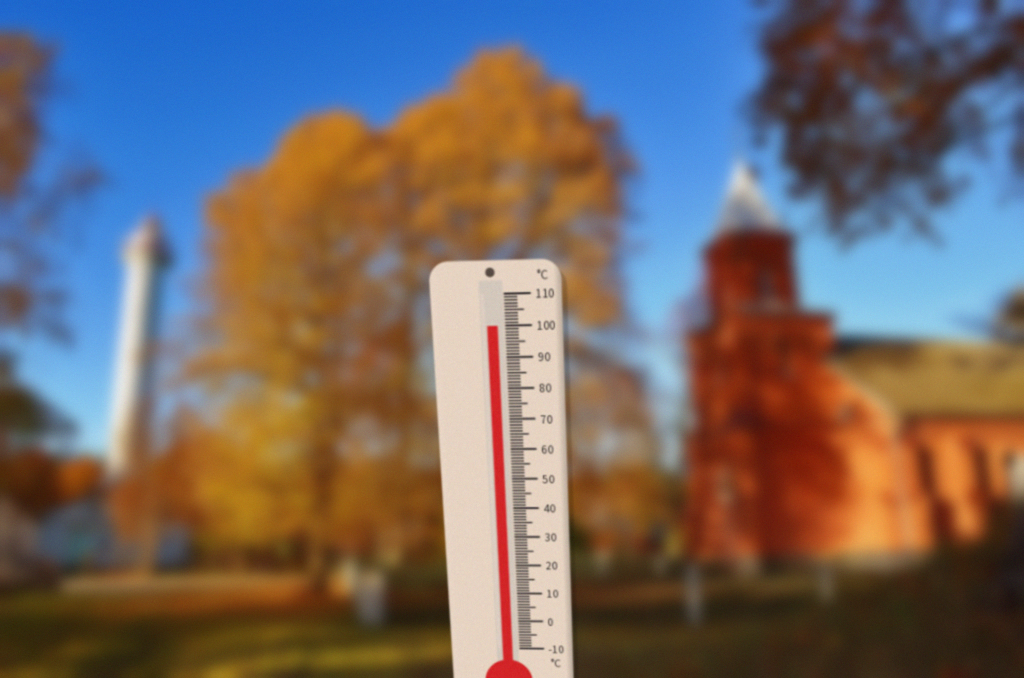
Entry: 100 °C
